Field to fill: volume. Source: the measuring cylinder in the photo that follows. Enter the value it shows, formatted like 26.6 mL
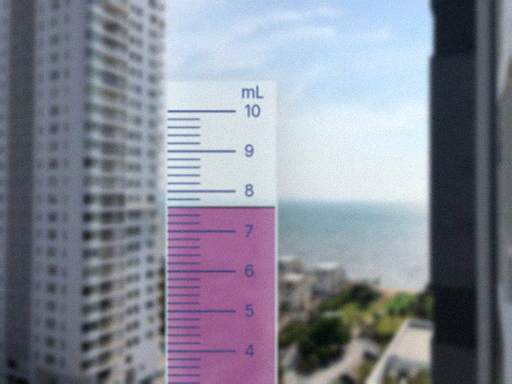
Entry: 7.6 mL
